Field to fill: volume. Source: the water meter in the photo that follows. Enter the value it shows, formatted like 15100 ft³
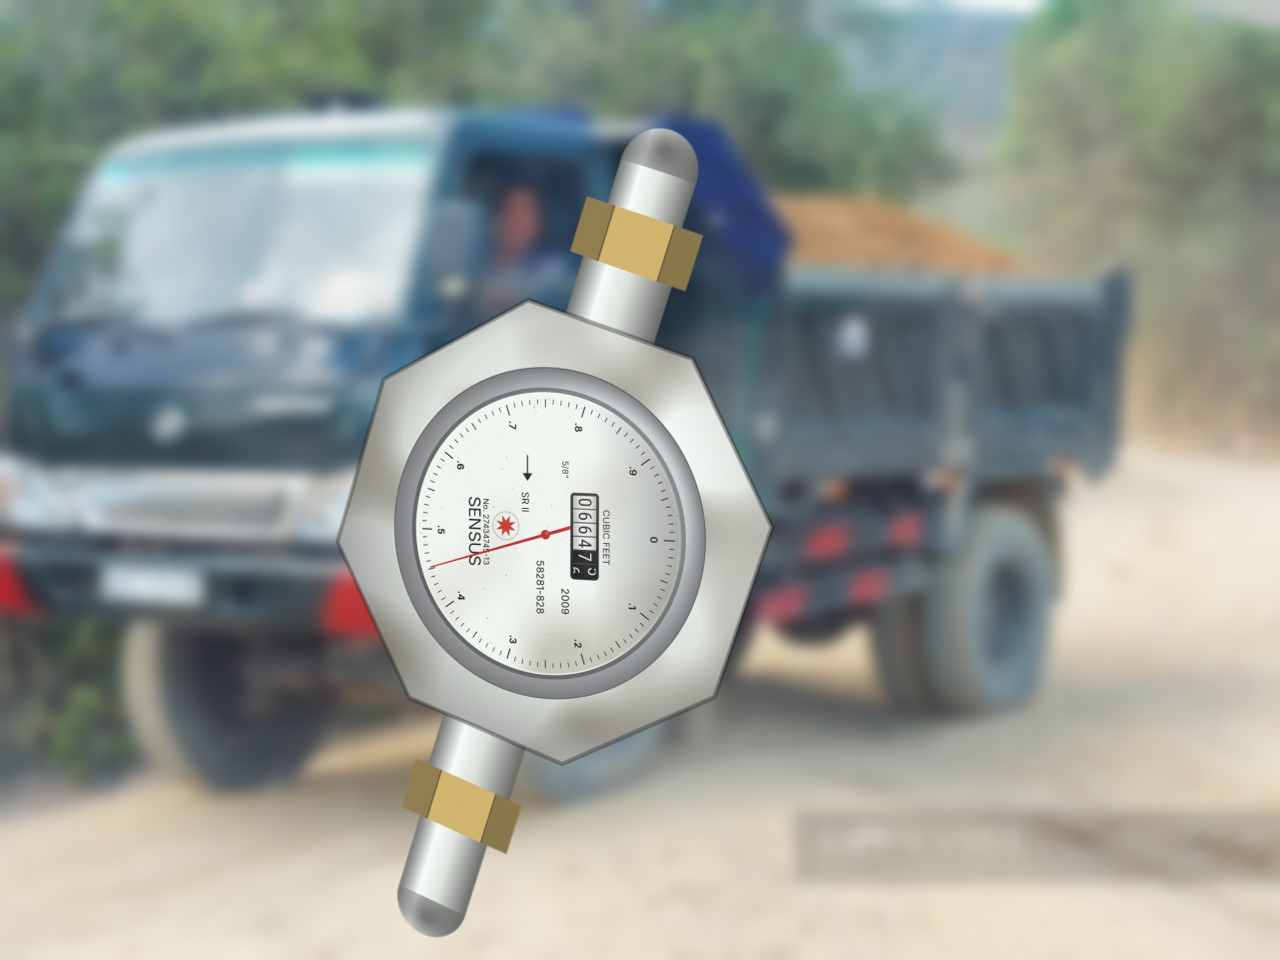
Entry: 66475.45 ft³
